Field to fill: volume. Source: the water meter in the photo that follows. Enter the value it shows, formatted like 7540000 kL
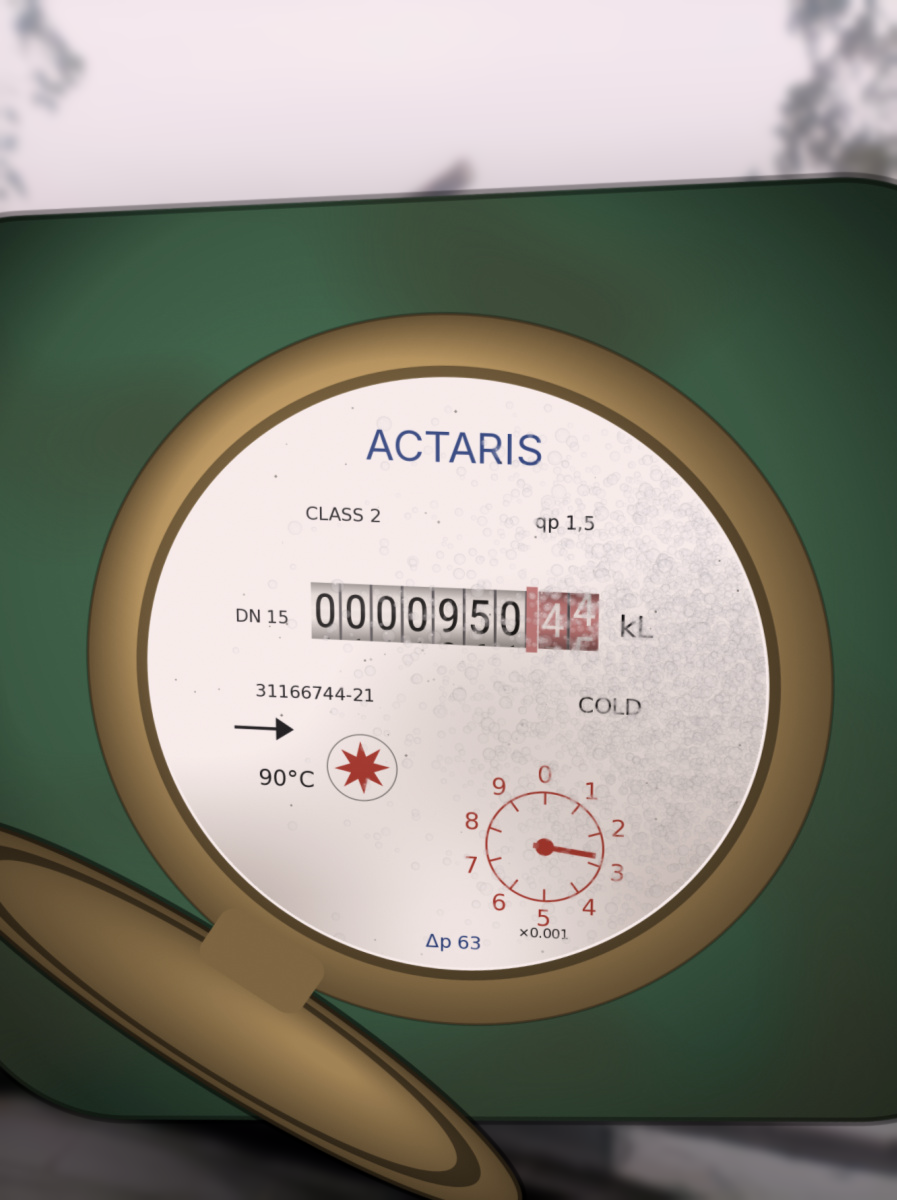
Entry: 950.442 kL
